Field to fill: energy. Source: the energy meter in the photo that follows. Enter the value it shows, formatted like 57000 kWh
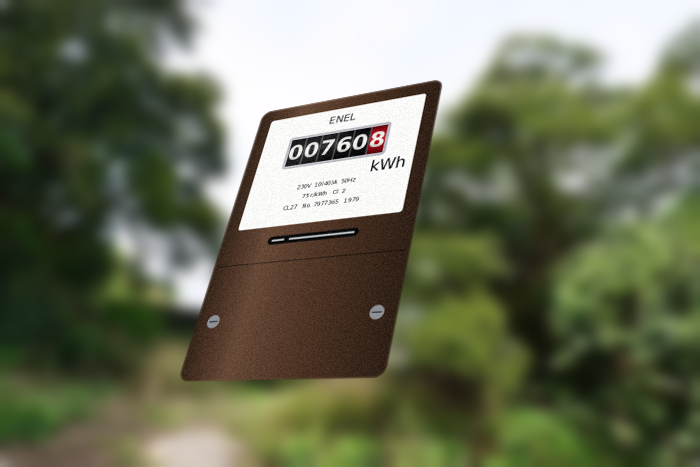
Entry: 760.8 kWh
